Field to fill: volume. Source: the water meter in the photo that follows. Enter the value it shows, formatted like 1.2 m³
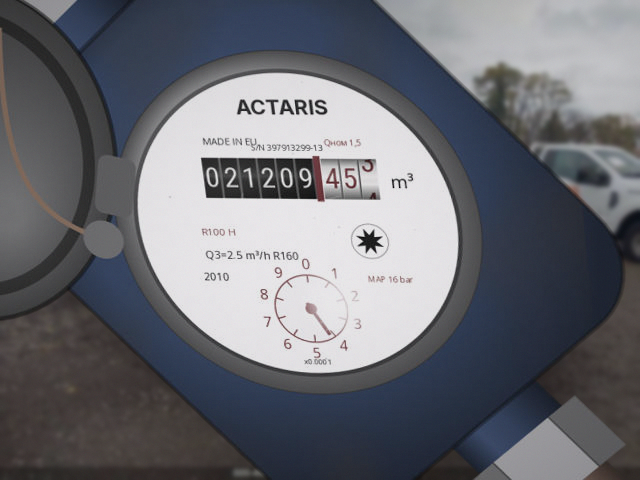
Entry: 21209.4534 m³
